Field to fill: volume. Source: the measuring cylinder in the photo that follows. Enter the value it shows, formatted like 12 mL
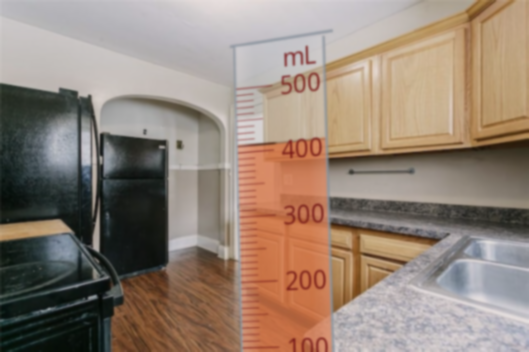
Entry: 410 mL
